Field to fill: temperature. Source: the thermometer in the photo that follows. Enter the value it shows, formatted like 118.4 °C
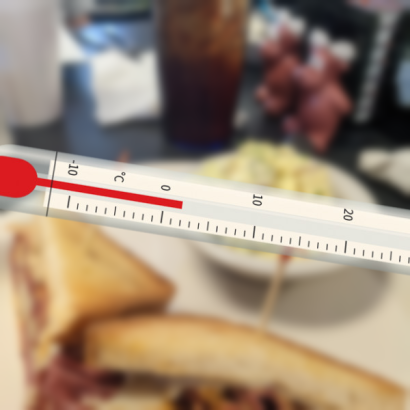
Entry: 2 °C
